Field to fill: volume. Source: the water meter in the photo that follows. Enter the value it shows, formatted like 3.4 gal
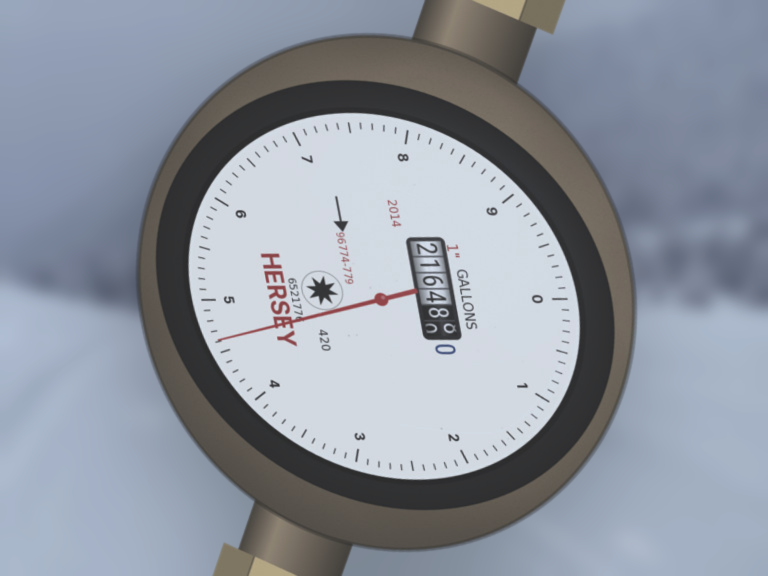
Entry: 2164884.6 gal
